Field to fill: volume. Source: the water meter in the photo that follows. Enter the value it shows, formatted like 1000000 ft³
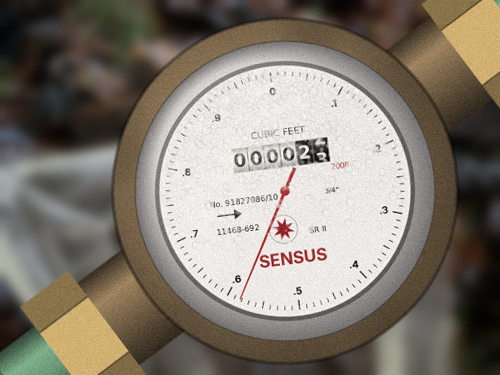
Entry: 22.58 ft³
